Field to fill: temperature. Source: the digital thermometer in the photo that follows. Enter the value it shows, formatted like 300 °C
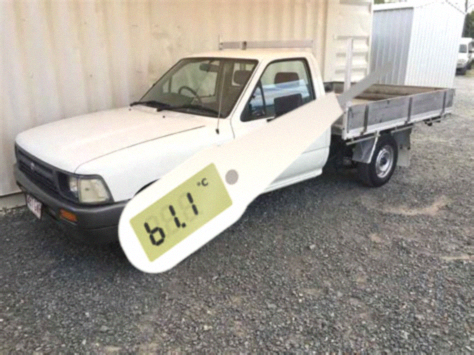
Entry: 61.1 °C
